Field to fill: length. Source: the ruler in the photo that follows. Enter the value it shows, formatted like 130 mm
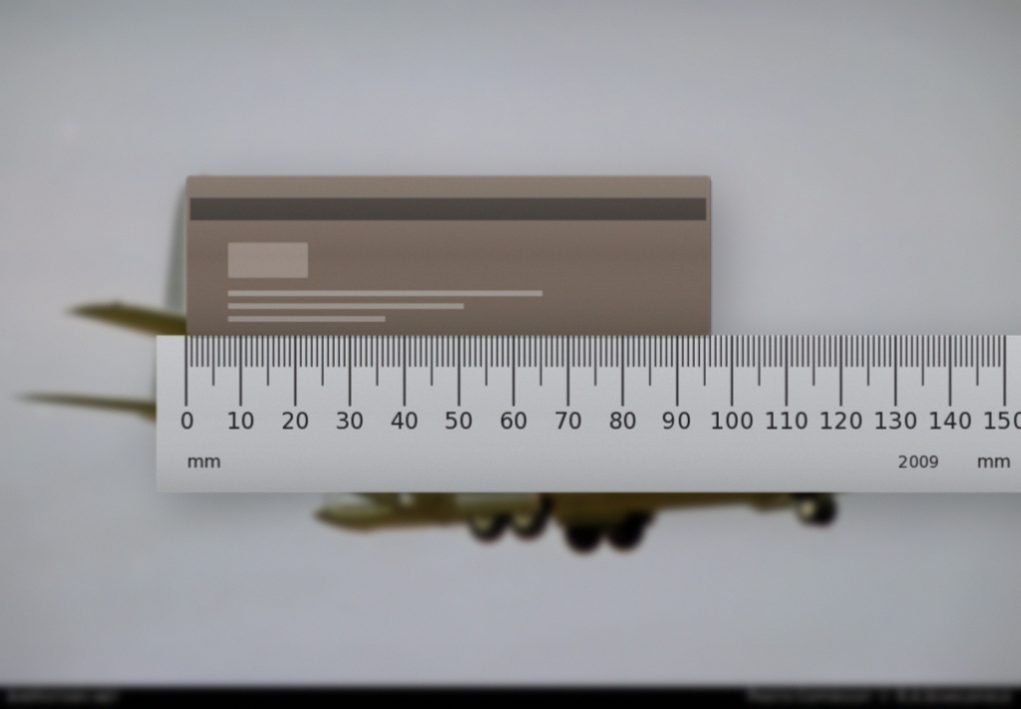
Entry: 96 mm
